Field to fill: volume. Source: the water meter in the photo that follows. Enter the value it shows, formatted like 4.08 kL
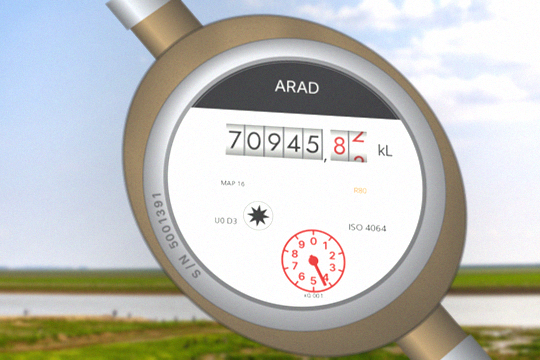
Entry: 70945.824 kL
